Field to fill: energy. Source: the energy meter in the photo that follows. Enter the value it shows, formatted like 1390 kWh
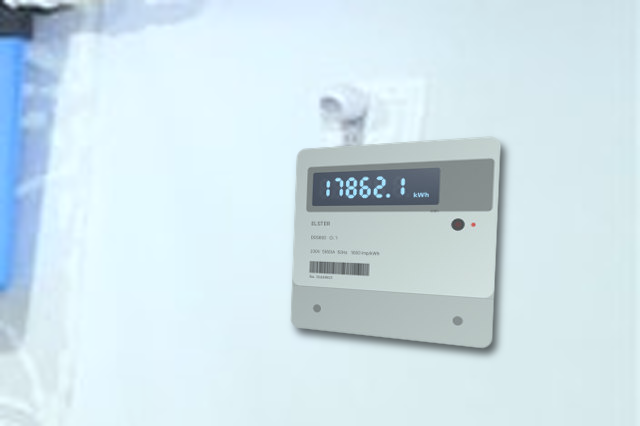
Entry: 17862.1 kWh
